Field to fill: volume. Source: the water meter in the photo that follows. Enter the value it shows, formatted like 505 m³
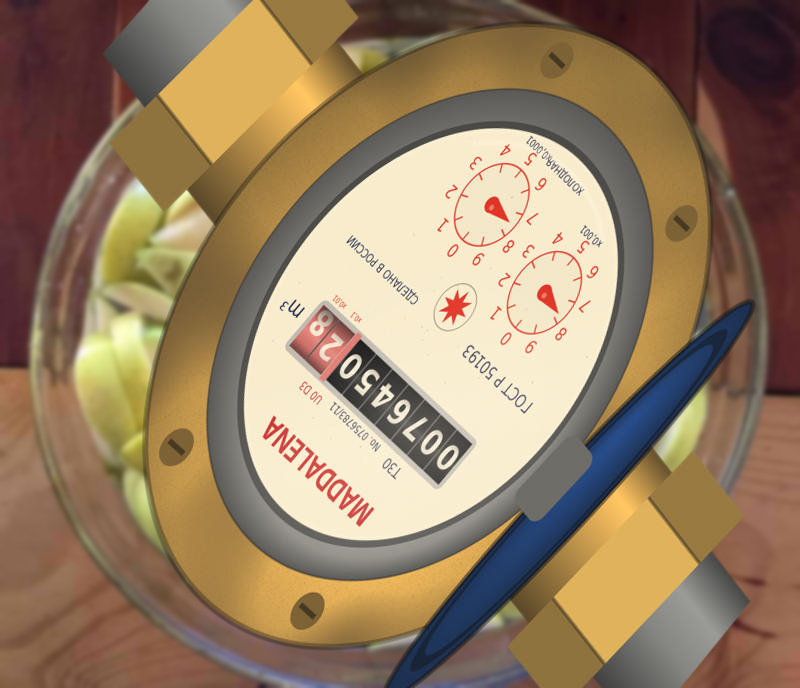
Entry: 76450.2777 m³
